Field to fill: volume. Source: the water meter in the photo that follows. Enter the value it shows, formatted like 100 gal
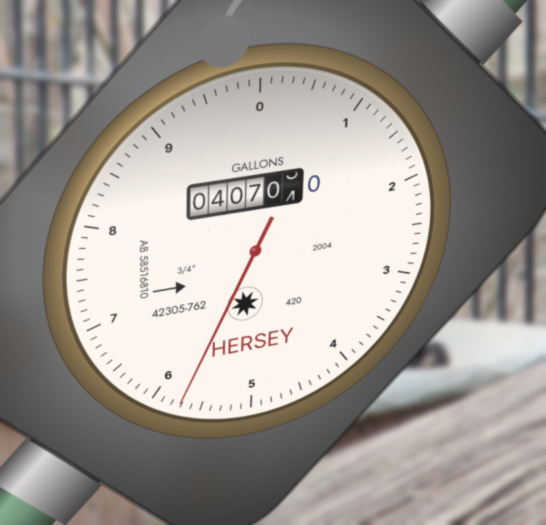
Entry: 407035.7 gal
